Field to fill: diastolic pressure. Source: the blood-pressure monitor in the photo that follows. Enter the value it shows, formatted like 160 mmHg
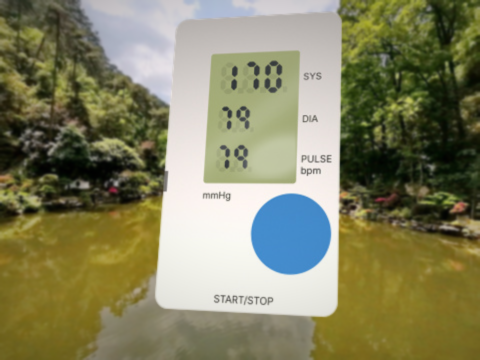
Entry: 79 mmHg
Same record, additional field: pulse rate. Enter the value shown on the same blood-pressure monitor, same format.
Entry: 79 bpm
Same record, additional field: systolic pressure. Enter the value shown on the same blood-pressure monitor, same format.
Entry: 170 mmHg
